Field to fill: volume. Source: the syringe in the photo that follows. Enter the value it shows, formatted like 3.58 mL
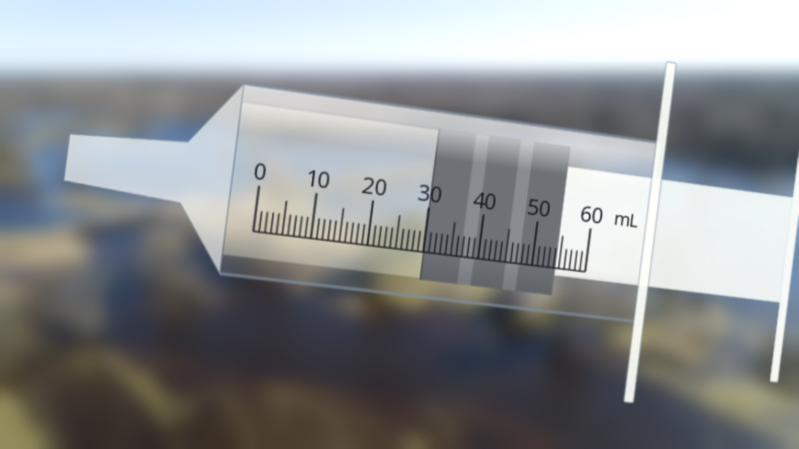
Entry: 30 mL
